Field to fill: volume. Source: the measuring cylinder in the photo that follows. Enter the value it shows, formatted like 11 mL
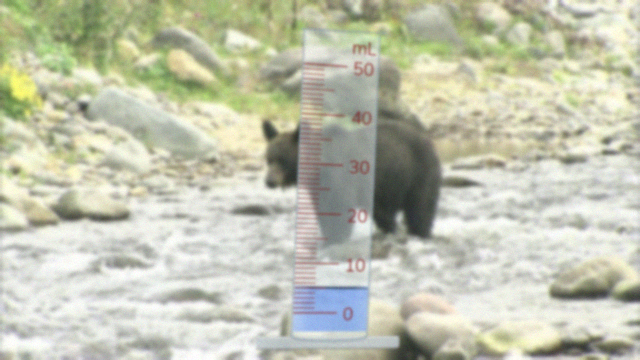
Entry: 5 mL
